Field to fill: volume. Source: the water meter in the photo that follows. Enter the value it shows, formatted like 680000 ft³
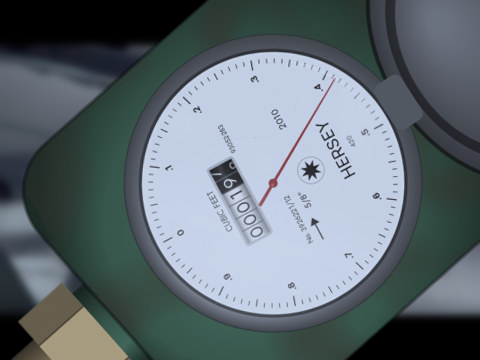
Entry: 197.41 ft³
